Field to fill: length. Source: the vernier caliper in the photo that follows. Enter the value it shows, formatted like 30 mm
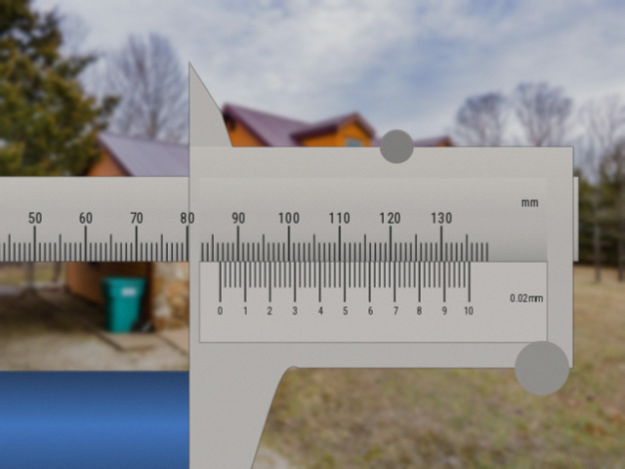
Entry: 86.5 mm
